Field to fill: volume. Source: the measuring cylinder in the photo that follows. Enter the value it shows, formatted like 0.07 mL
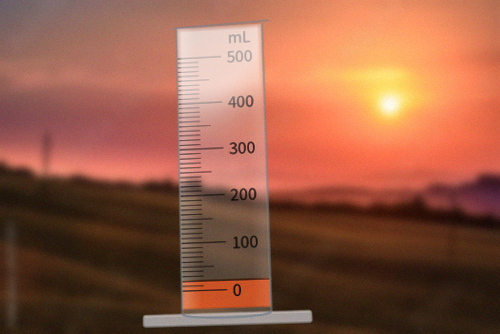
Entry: 20 mL
